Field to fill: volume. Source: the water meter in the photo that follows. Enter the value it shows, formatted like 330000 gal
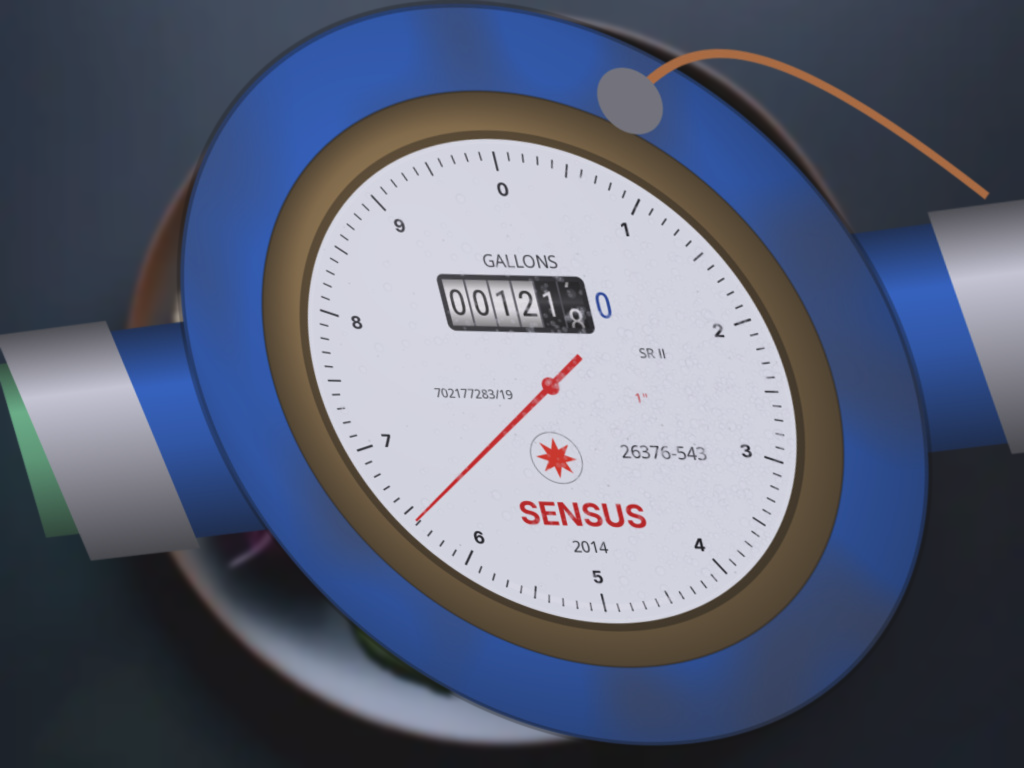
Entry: 12176.4 gal
